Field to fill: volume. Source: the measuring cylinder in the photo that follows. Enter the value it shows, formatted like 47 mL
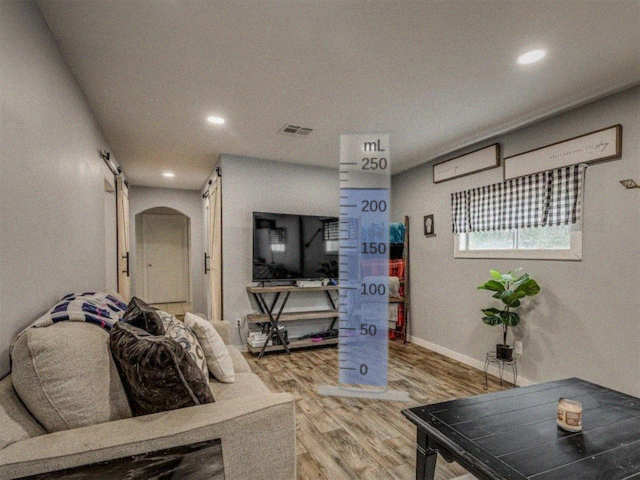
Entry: 220 mL
